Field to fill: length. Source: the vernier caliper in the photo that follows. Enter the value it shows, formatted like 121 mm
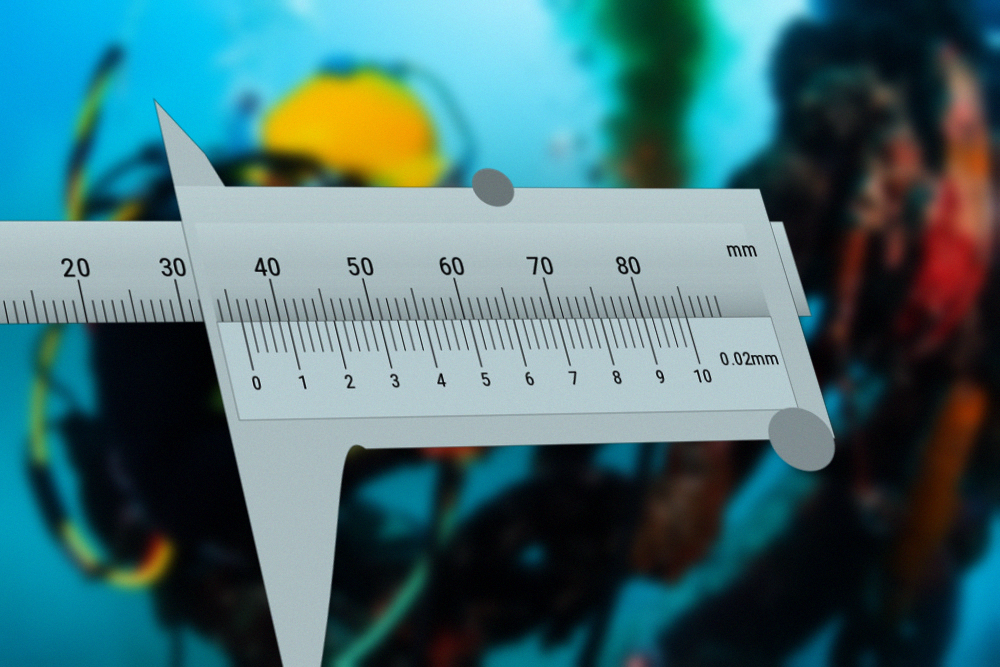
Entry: 36.0 mm
